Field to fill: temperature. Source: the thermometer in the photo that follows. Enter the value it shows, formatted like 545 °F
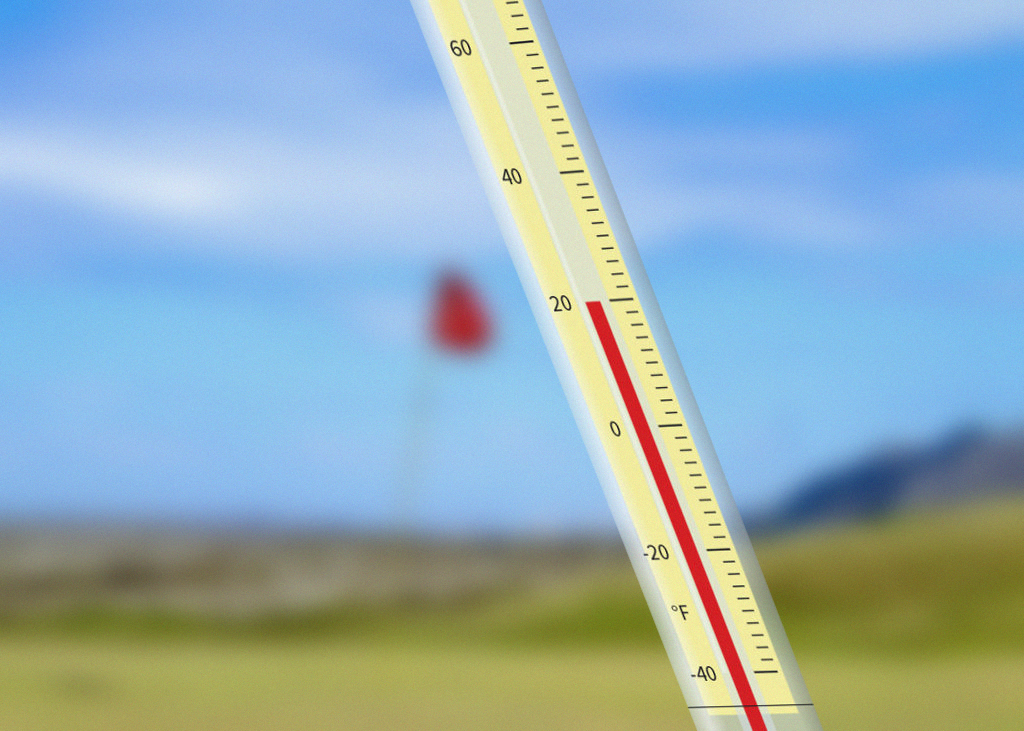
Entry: 20 °F
